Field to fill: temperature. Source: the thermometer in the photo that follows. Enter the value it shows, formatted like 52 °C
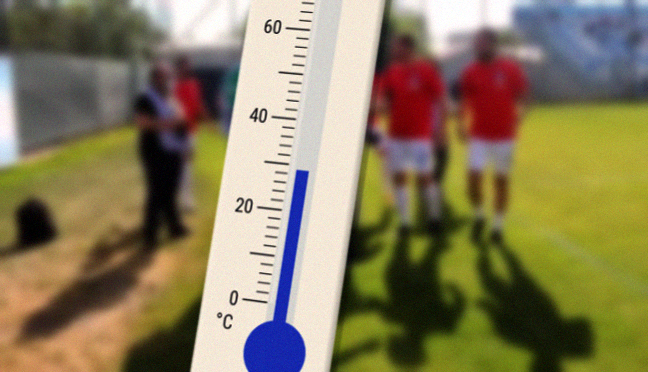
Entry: 29 °C
